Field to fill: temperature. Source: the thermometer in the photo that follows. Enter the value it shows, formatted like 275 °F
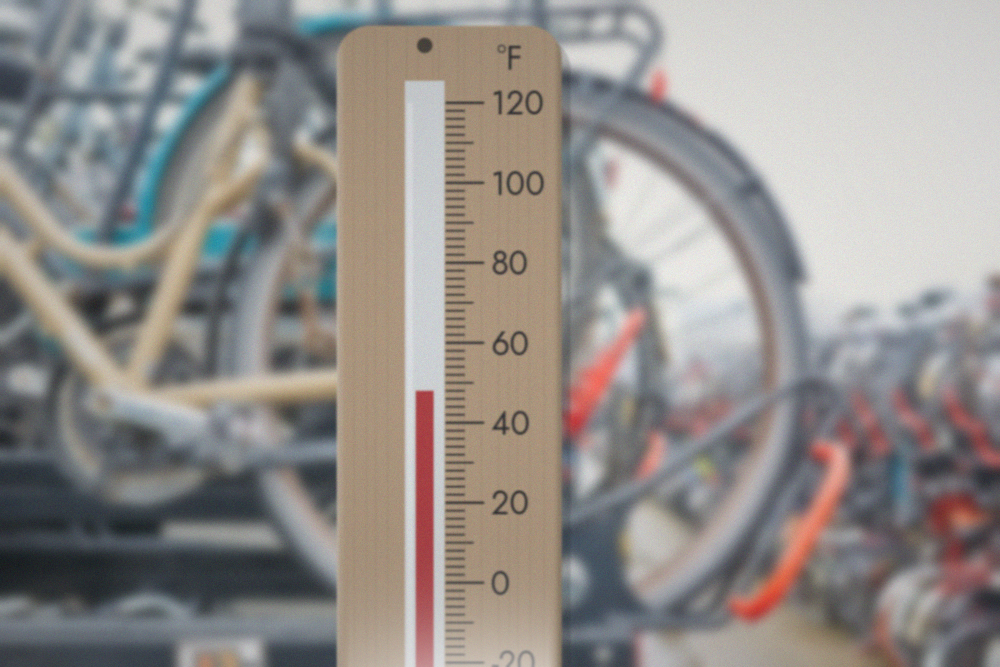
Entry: 48 °F
